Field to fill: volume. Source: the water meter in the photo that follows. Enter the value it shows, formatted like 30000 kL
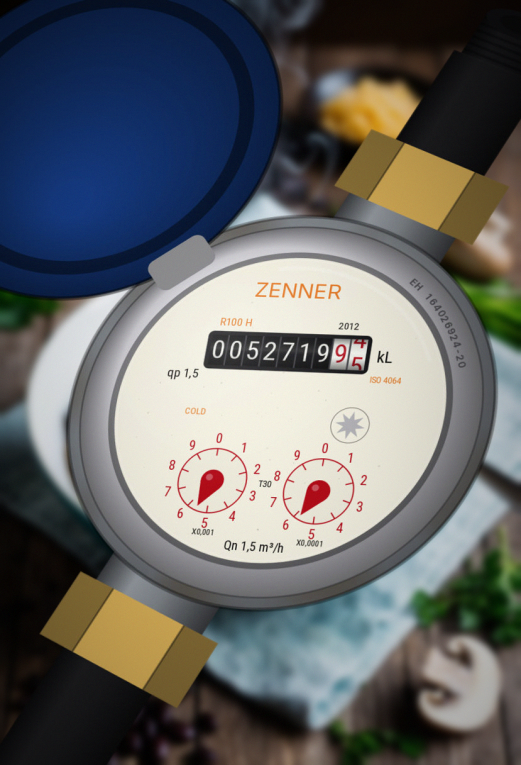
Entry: 52719.9455 kL
